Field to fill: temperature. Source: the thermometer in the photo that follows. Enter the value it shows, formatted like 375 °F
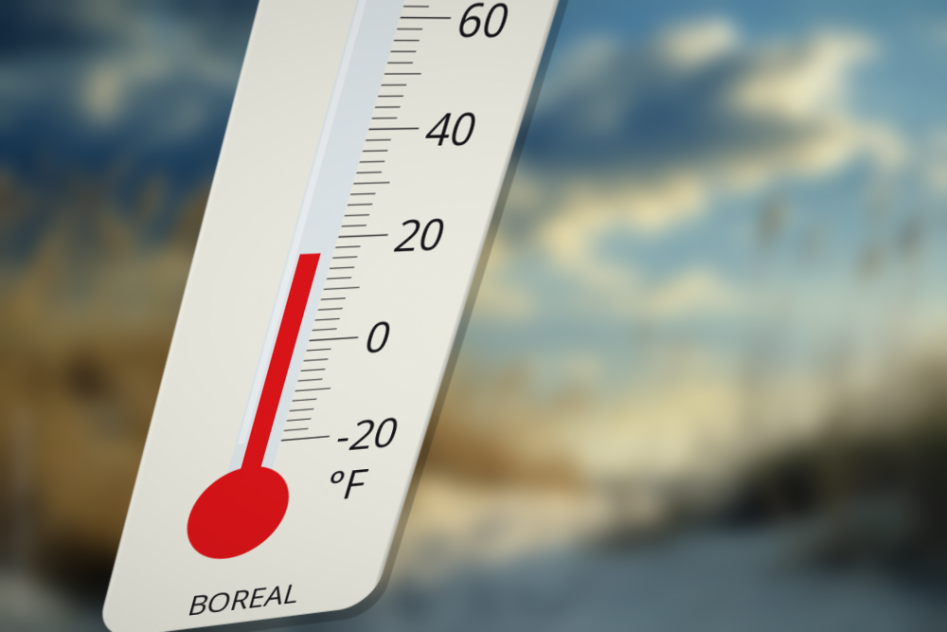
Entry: 17 °F
